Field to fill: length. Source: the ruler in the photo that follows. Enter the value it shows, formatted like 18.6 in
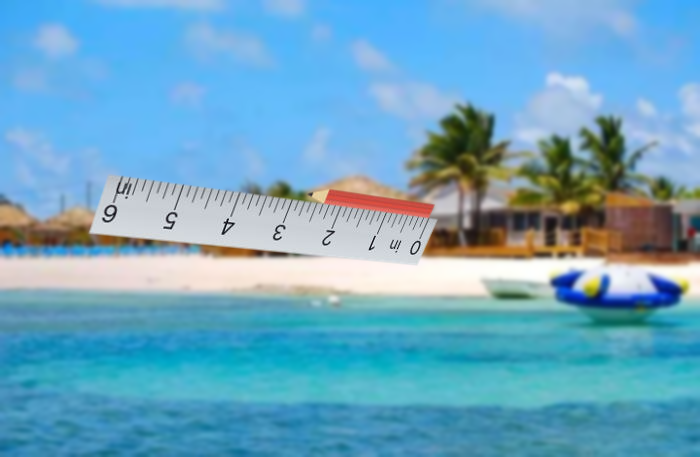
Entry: 2.75 in
